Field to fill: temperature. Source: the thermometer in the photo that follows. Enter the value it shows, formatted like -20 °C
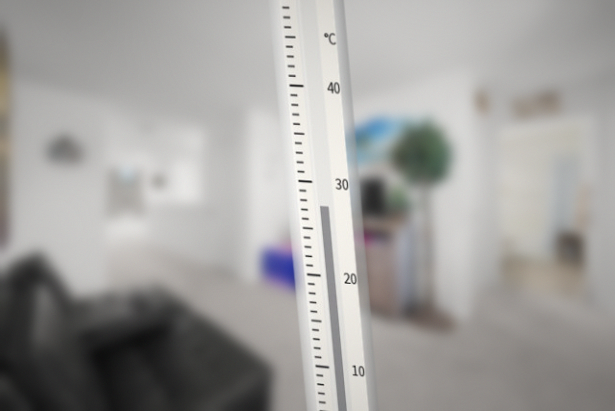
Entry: 27.5 °C
